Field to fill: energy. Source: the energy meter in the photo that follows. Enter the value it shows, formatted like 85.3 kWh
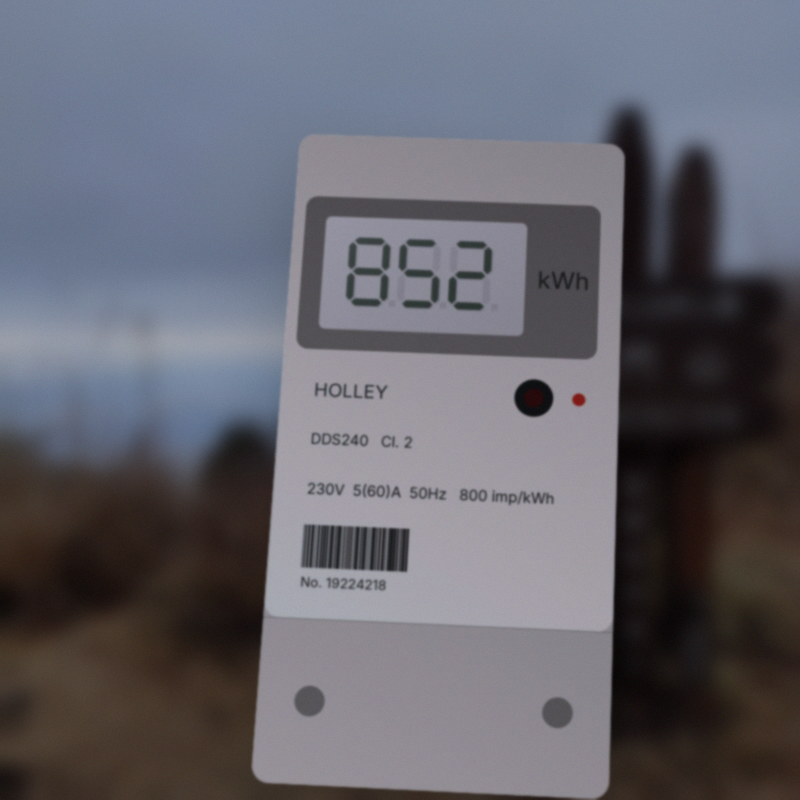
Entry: 852 kWh
